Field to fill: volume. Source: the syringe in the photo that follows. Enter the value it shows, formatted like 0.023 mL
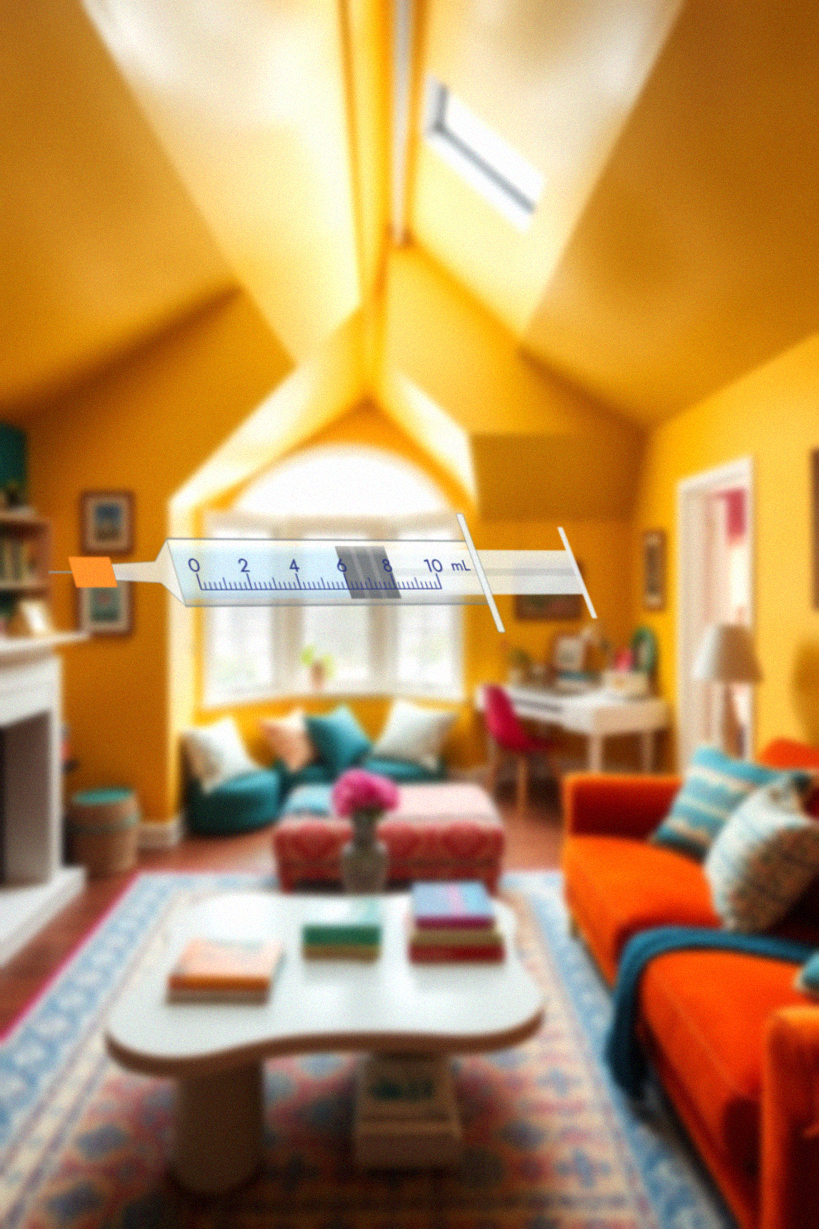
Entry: 6 mL
